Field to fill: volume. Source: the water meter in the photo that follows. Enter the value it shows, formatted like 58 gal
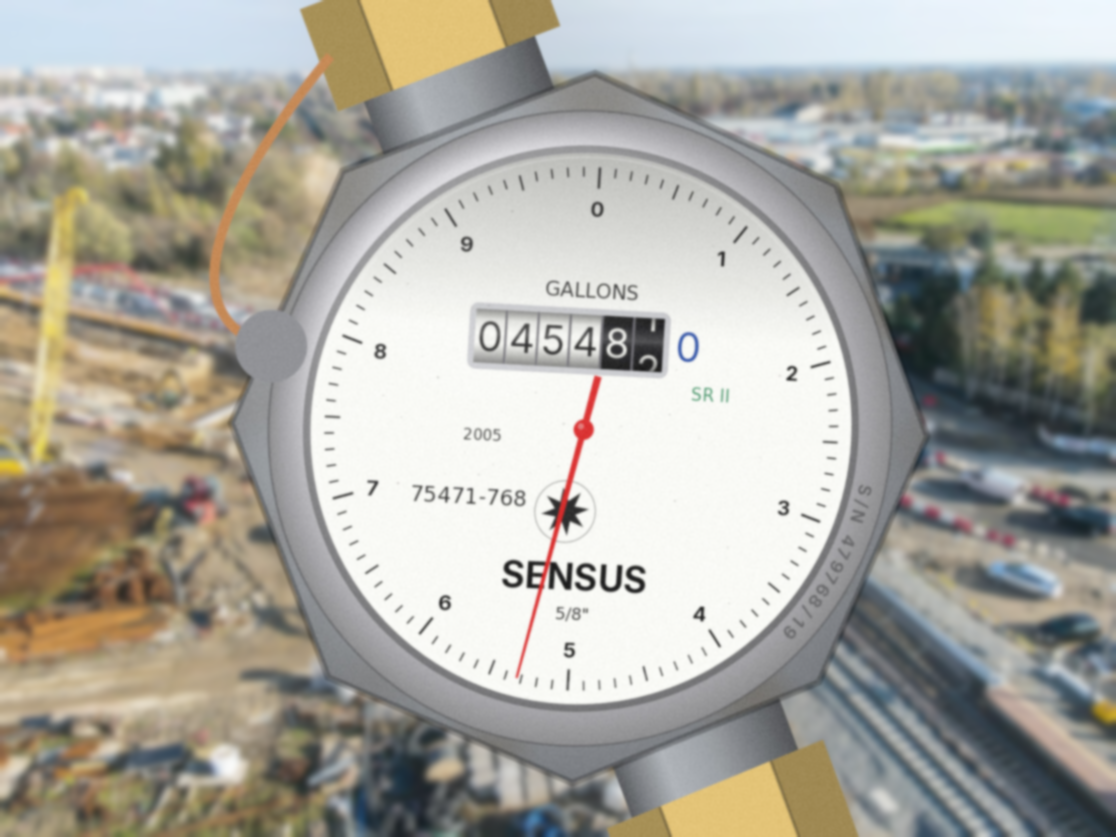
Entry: 454815.3 gal
